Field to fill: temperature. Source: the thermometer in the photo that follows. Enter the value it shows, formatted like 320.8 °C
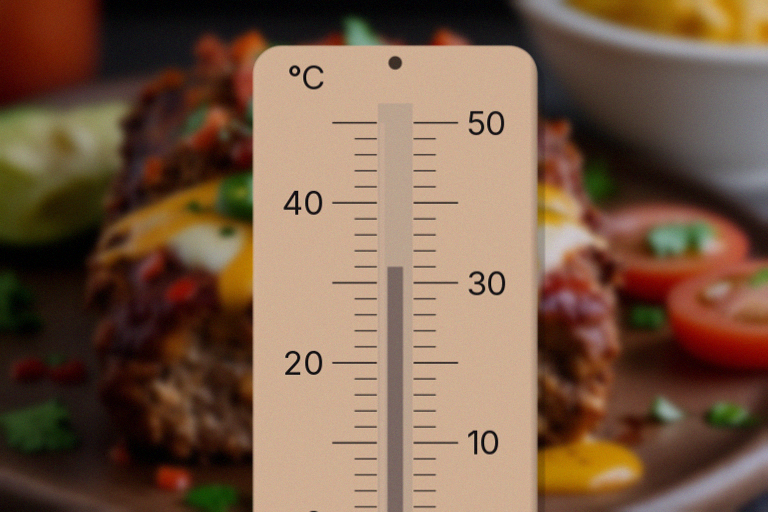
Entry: 32 °C
